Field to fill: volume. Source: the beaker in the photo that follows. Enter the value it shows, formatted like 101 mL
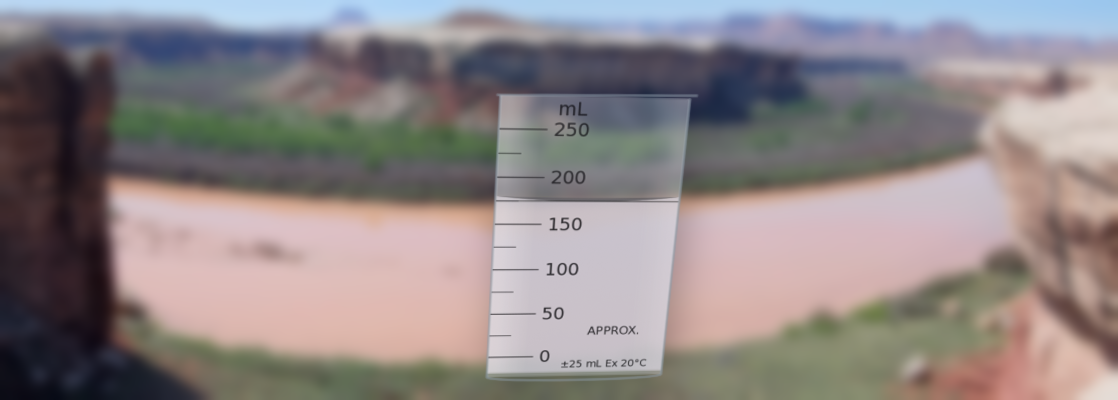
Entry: 175 mL
